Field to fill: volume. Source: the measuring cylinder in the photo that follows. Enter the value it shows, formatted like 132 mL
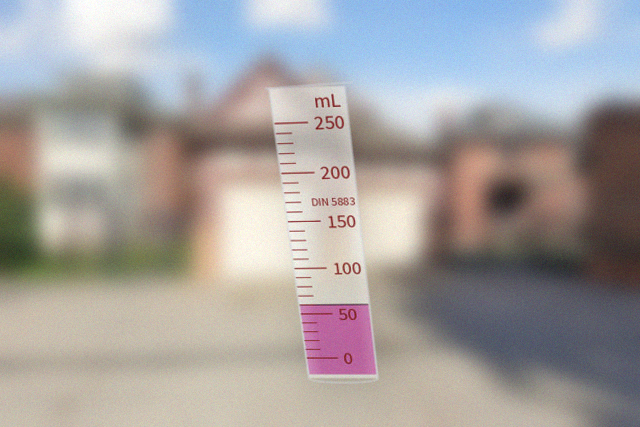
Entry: 60 mL
